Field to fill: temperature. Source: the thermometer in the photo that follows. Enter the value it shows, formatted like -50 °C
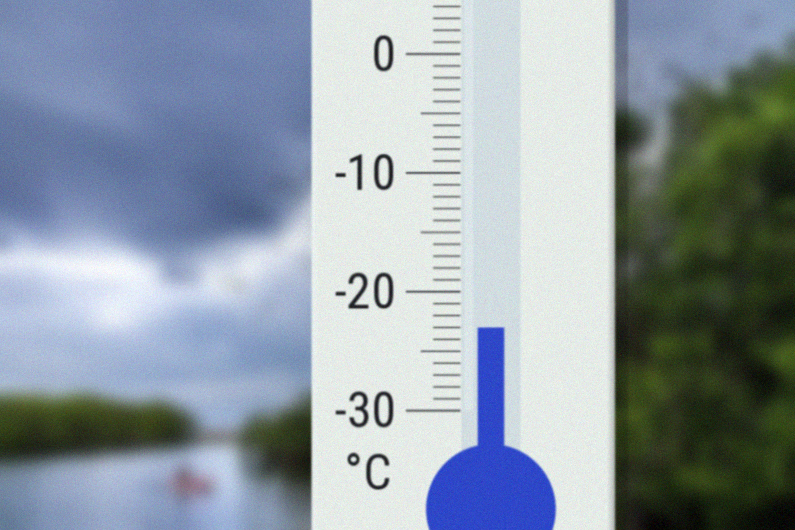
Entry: -23 °C
